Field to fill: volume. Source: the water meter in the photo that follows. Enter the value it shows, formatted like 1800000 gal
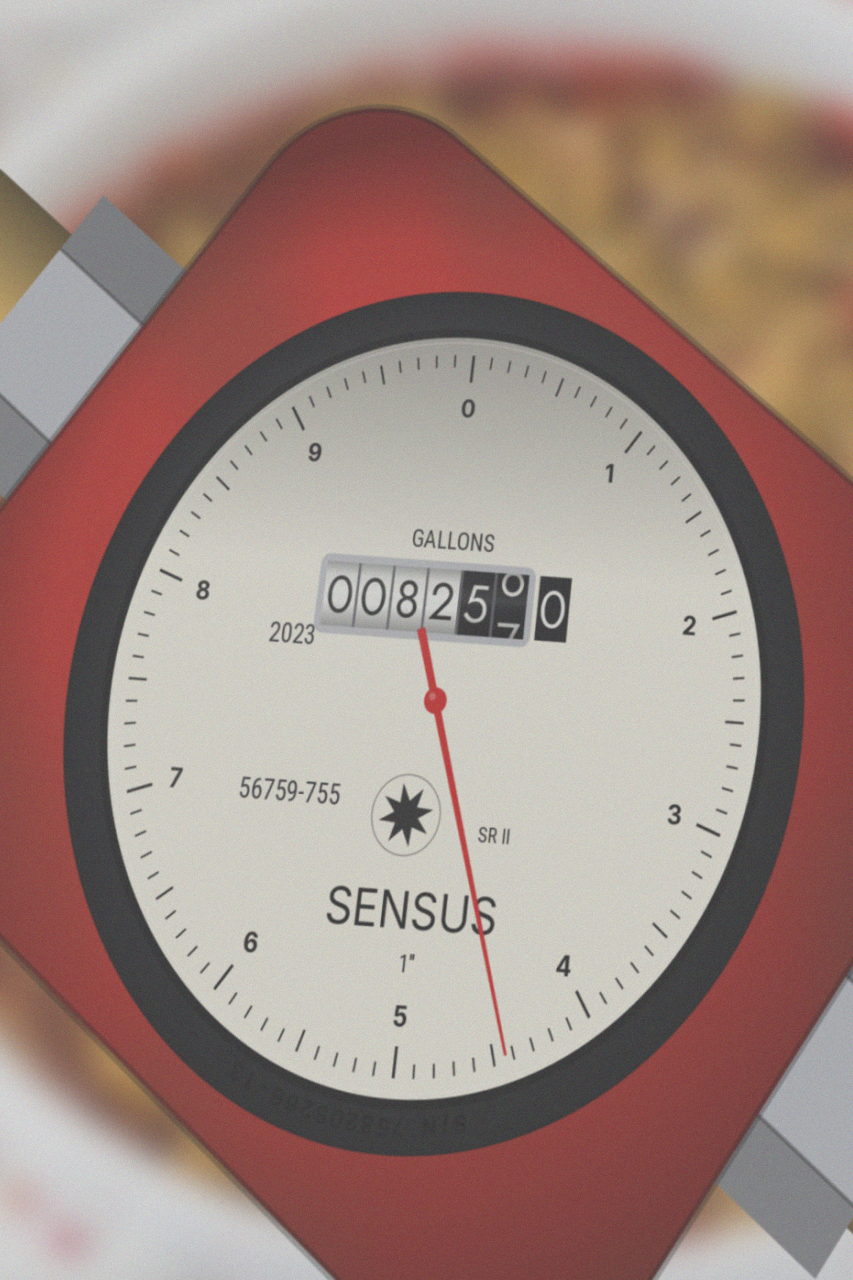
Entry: 82564.4 gal
